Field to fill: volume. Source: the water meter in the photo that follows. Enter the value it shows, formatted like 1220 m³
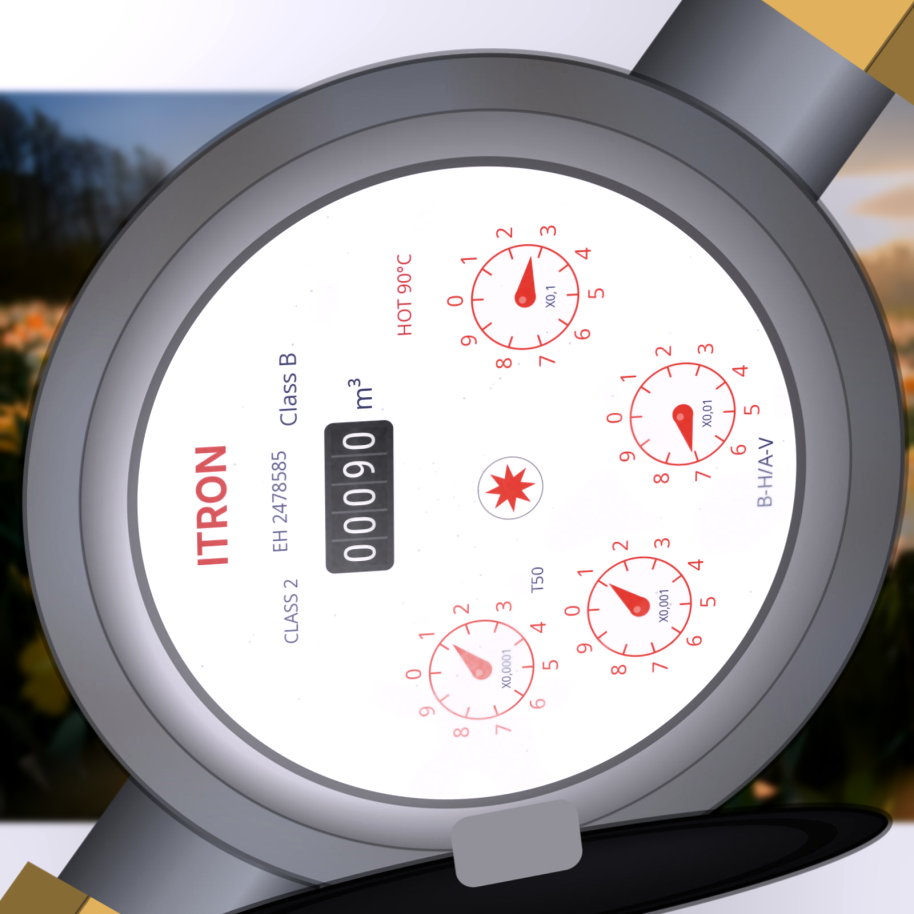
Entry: 90.2711 m³
